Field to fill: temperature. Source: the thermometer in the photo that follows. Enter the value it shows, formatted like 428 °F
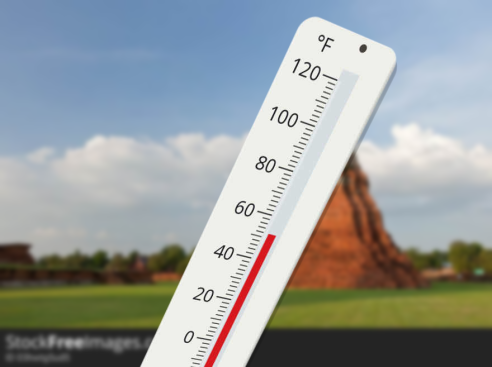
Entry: 52 °F
